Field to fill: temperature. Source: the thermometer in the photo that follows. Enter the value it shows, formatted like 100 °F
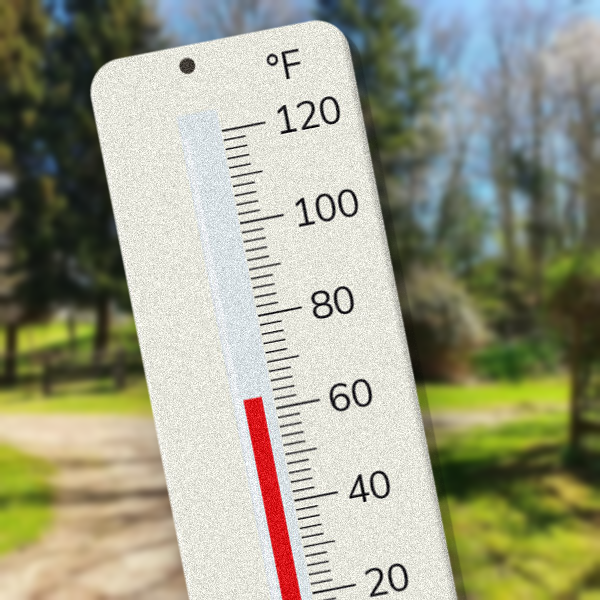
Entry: 63 °F
